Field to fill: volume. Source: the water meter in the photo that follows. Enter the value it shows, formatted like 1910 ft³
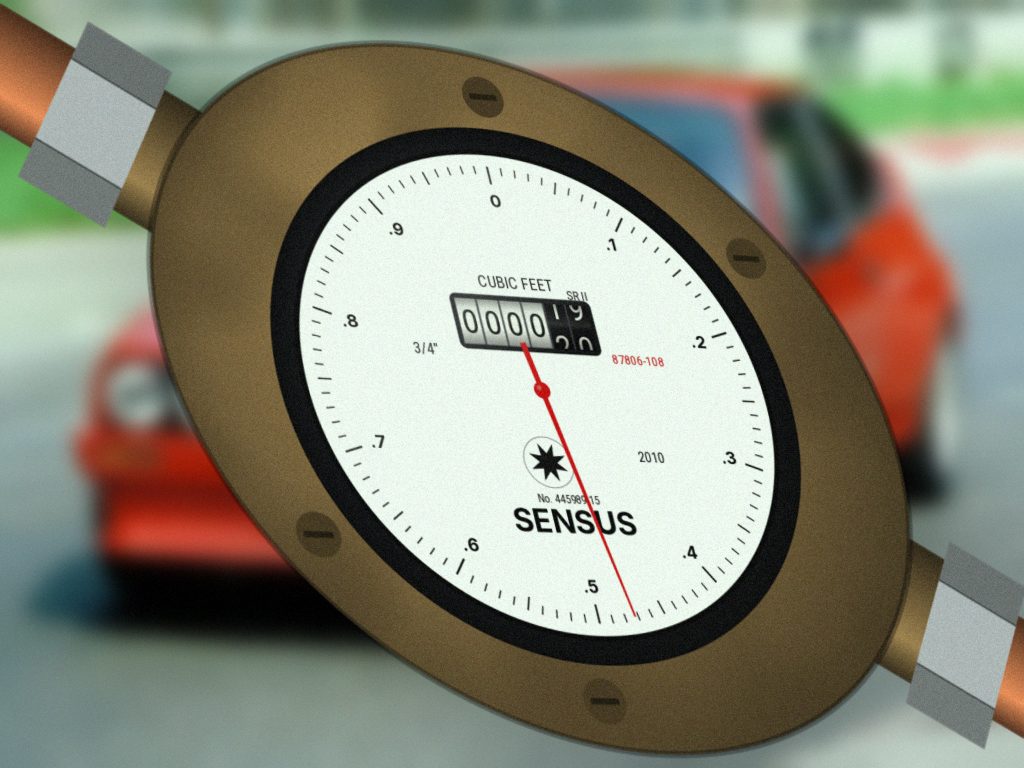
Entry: 19.47 ft³
